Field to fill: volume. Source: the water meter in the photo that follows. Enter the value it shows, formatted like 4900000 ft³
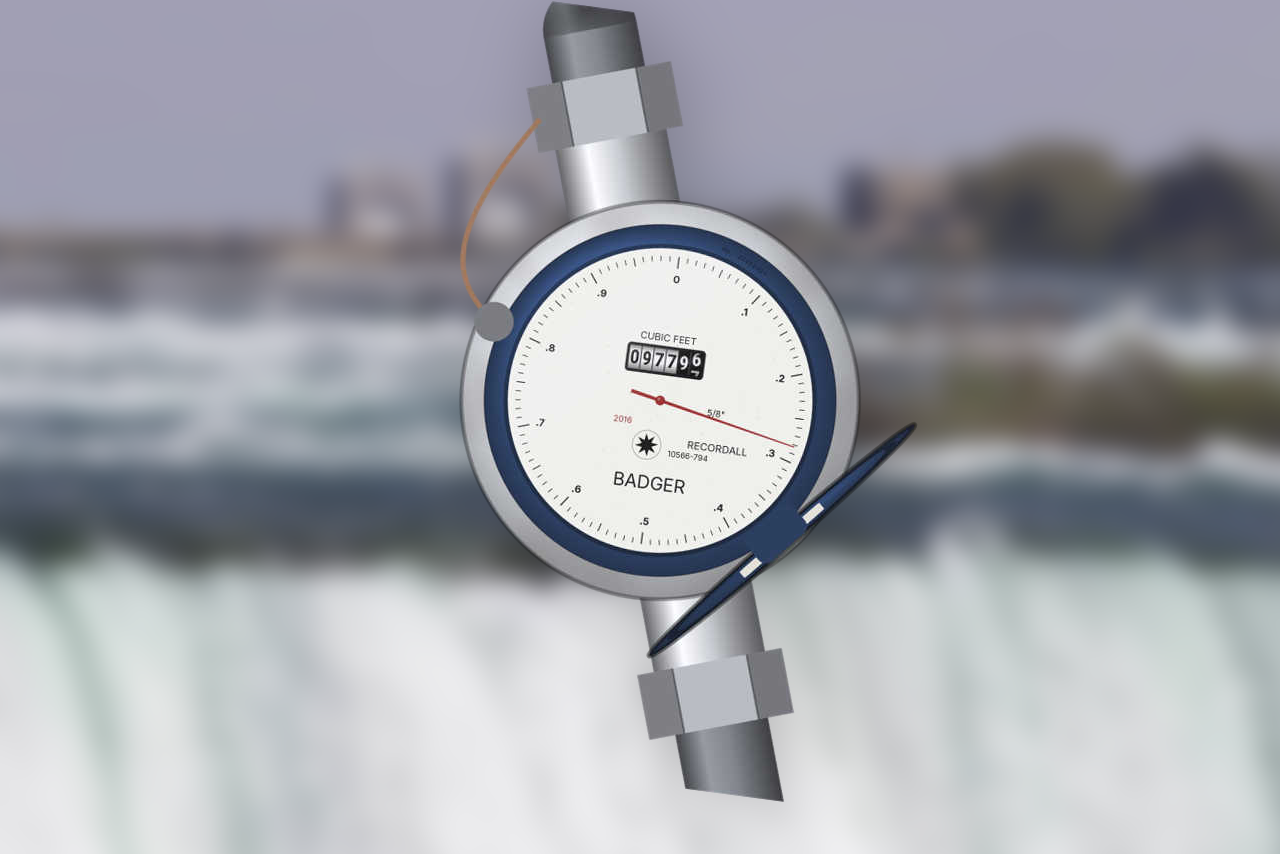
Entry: 97796.28 ft³
